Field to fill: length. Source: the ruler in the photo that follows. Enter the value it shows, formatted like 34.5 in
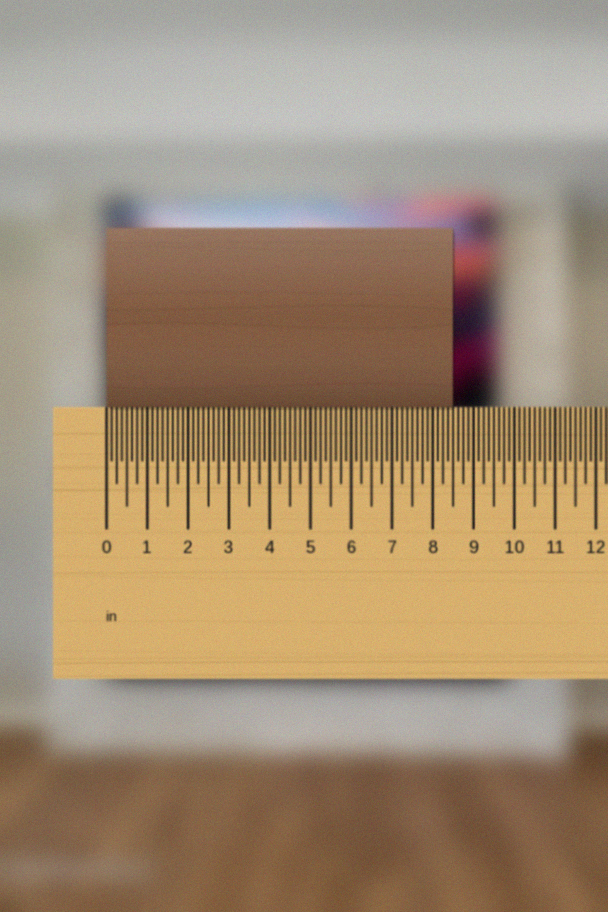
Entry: 8.5 in
